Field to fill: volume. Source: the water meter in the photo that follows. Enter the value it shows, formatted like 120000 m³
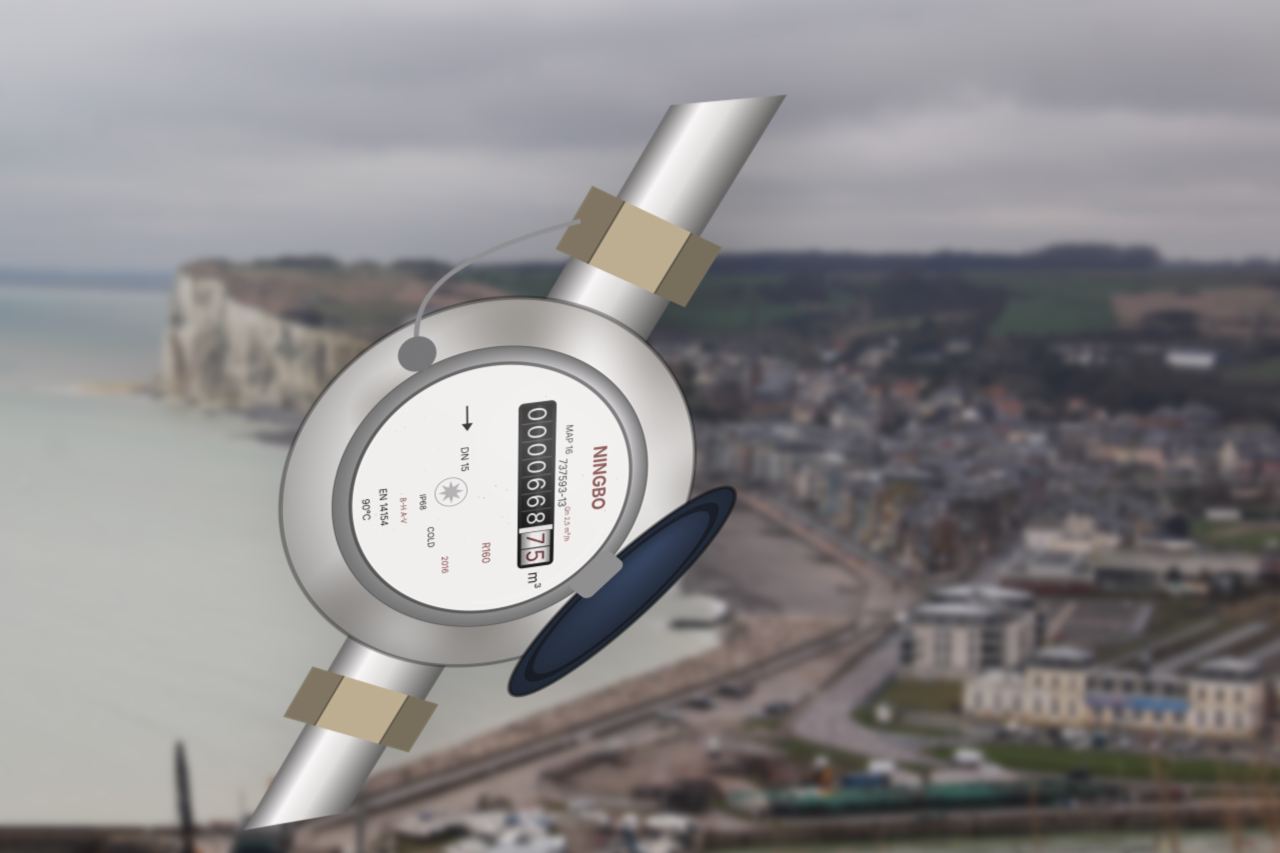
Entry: 668.75 m³
